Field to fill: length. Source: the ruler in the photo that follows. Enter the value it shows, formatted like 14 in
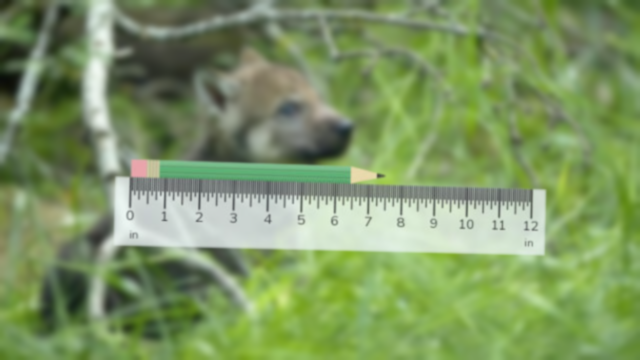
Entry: 7.5 in
